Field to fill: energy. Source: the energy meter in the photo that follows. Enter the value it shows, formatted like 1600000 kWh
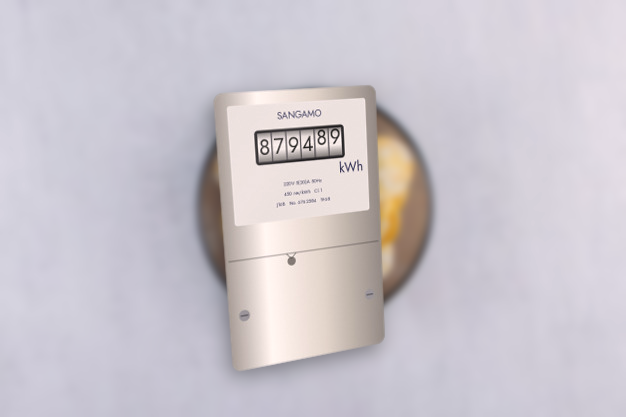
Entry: 879489 kWh
